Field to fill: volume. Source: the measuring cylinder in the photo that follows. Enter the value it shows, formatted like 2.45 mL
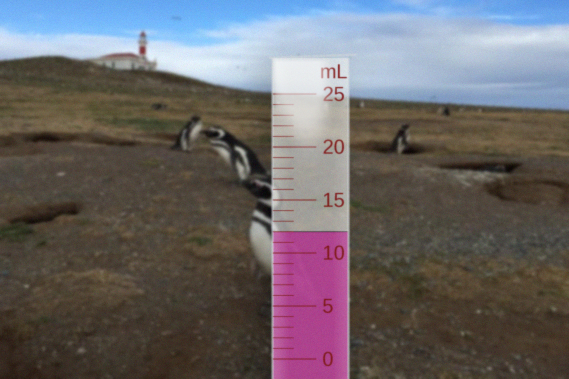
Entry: 12 mL
